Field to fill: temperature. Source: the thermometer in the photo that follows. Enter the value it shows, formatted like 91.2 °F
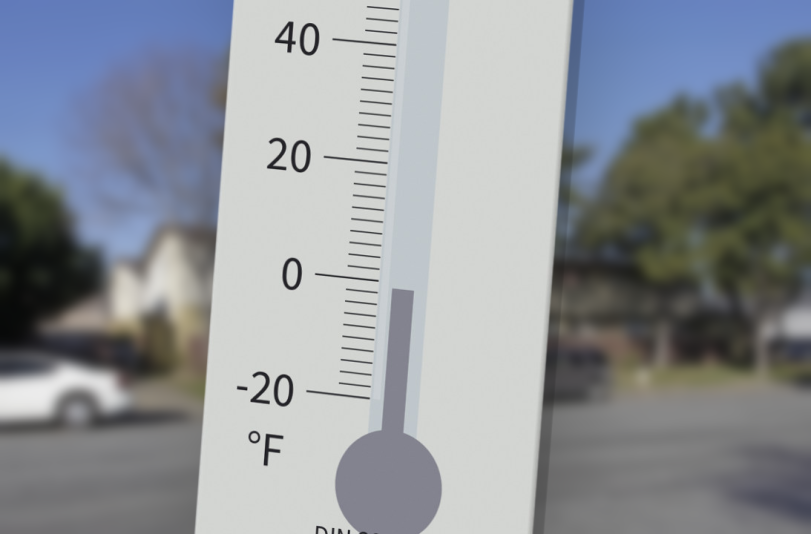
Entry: -1 °F
